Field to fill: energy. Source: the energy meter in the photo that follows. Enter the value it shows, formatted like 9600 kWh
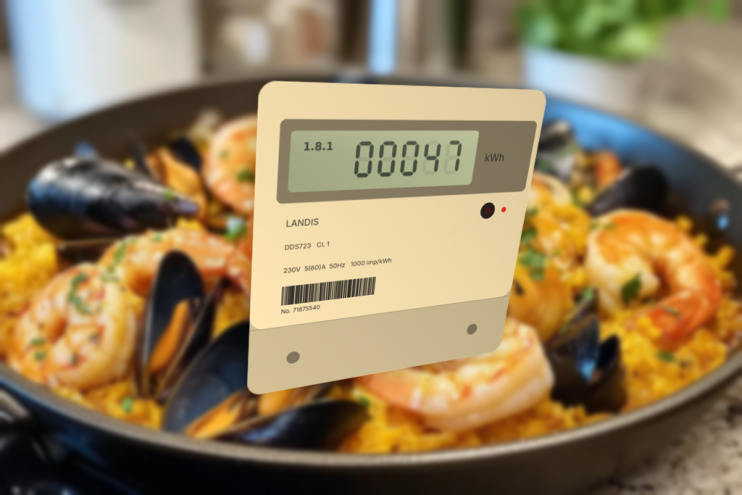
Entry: 47 kWh
